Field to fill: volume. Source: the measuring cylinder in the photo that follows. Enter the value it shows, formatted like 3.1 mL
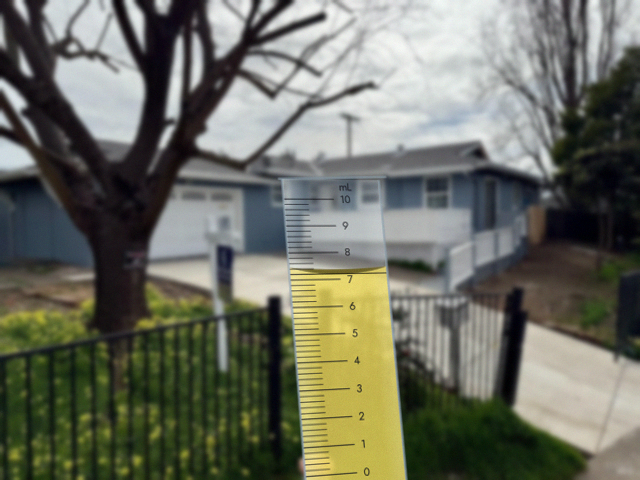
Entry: 7.2 mL
